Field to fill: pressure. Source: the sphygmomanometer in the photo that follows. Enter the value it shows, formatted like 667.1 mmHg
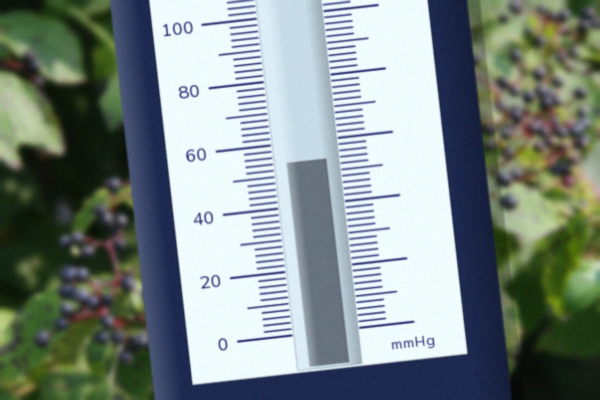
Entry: 54 mmHg
